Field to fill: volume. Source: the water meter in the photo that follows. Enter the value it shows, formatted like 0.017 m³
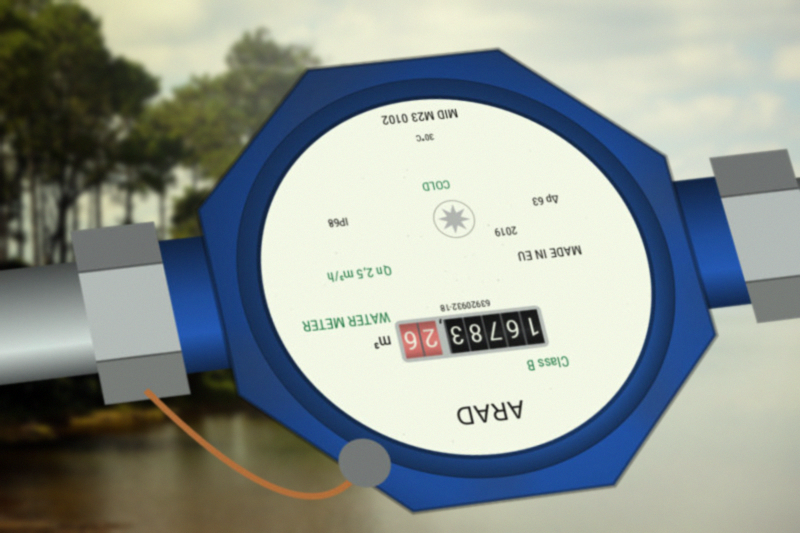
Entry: 16783.26 m³
